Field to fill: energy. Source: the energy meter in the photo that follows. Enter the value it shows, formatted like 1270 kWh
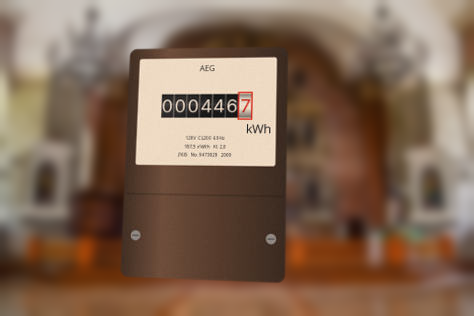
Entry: 446.7 kWh
